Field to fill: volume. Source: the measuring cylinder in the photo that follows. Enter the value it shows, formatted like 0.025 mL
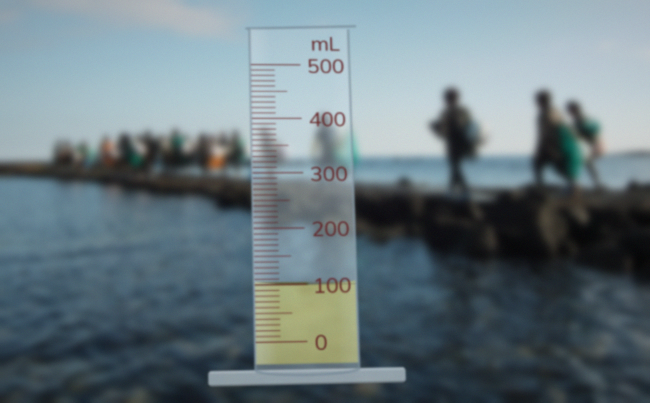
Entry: 100 mL
